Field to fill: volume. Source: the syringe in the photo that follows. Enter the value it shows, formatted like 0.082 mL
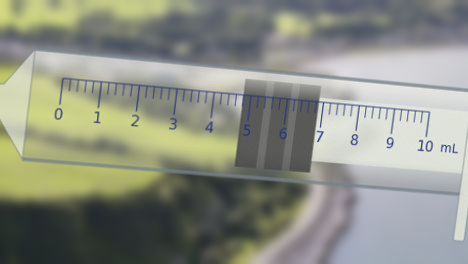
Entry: 4.8 mL
